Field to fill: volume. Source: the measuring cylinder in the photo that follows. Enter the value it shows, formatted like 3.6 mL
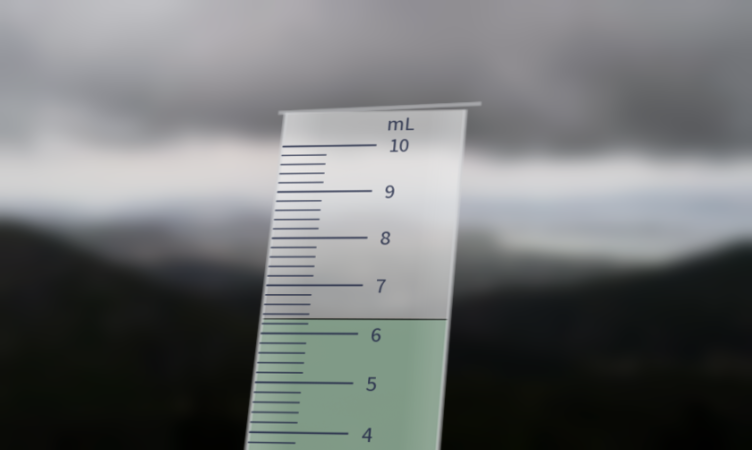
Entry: 6.3 mL
